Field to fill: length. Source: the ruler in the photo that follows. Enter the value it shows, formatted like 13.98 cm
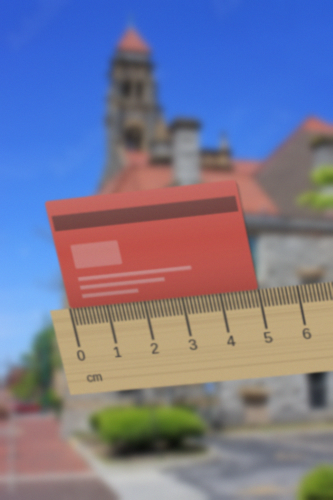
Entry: 5 cm
